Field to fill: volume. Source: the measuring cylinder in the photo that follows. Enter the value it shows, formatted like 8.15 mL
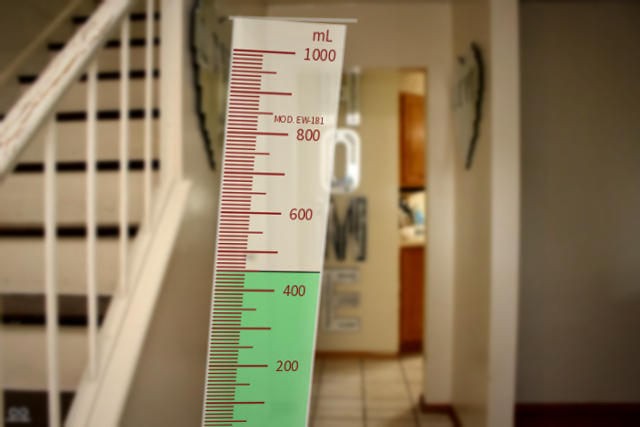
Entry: 450 mL
